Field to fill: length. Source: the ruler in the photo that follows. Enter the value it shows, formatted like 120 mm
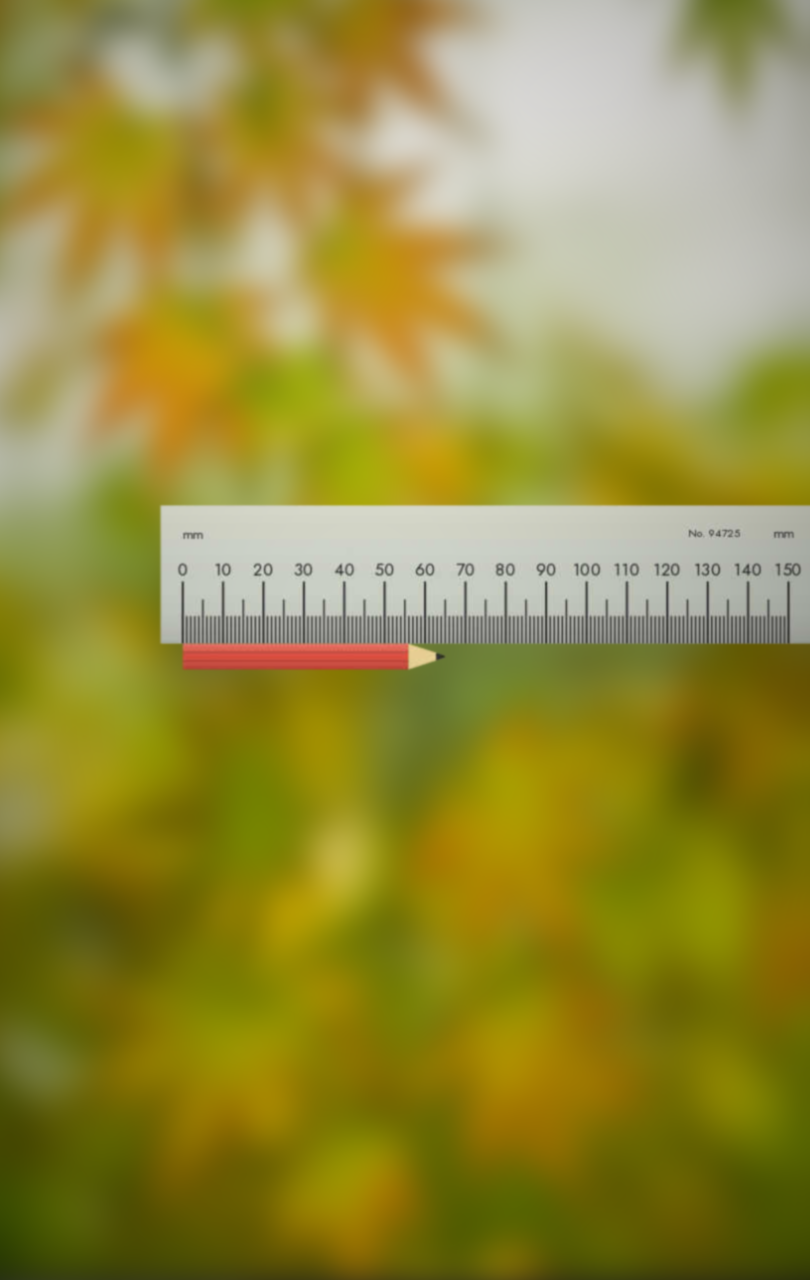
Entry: 65 mm
